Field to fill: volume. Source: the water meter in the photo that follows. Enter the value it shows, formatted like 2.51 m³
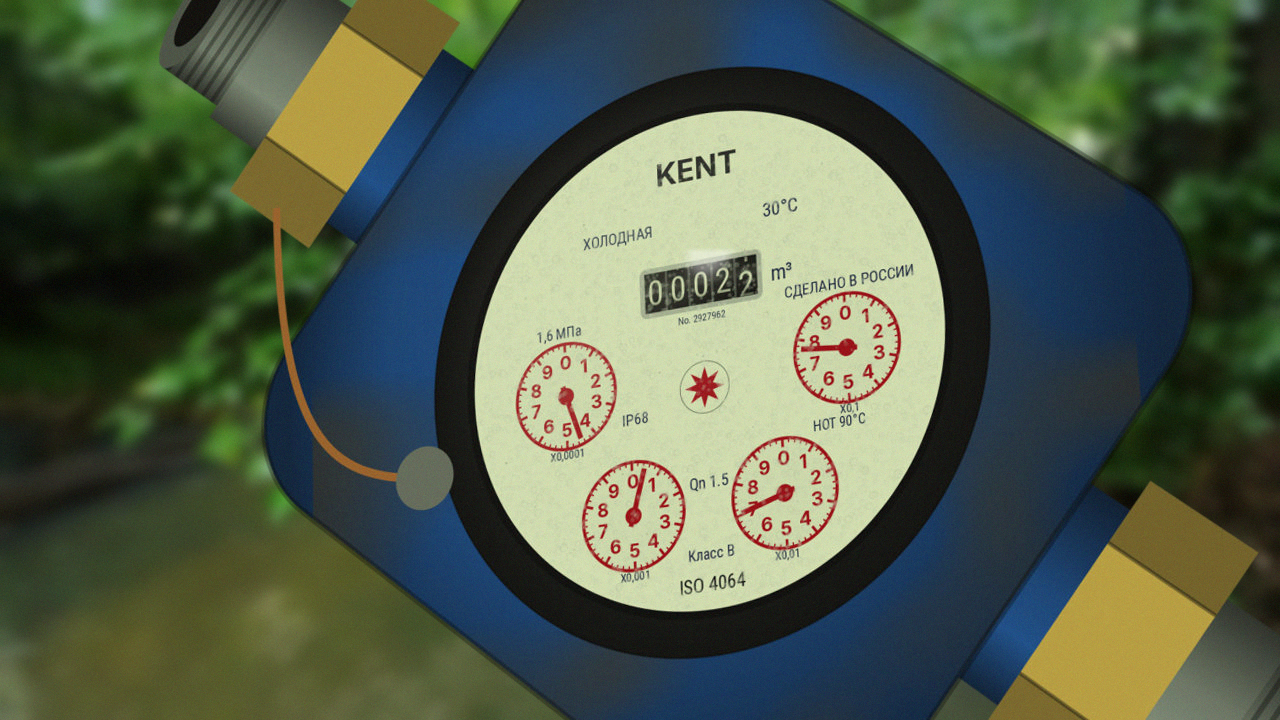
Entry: 21.7704 m³
